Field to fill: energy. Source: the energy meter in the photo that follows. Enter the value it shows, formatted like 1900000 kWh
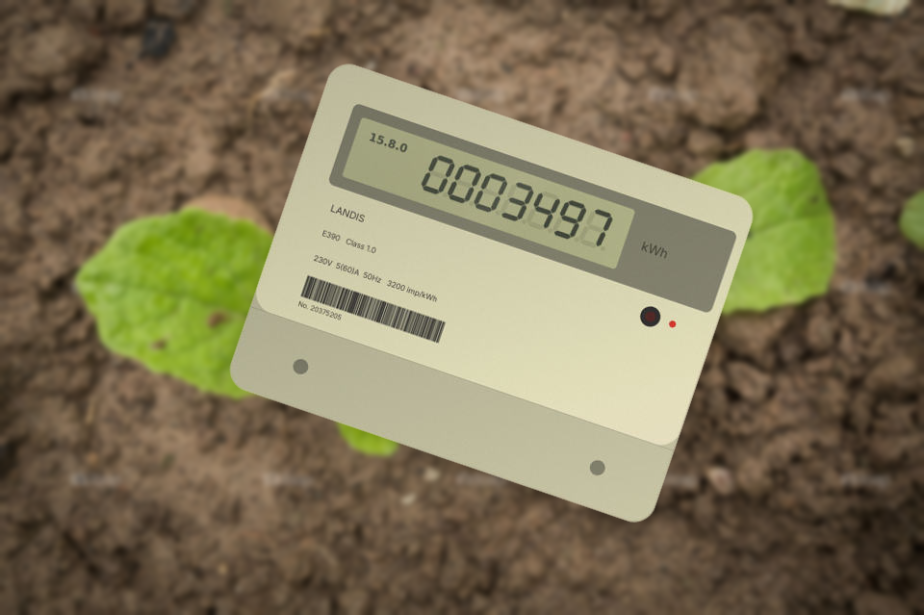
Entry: 3497 kWh
